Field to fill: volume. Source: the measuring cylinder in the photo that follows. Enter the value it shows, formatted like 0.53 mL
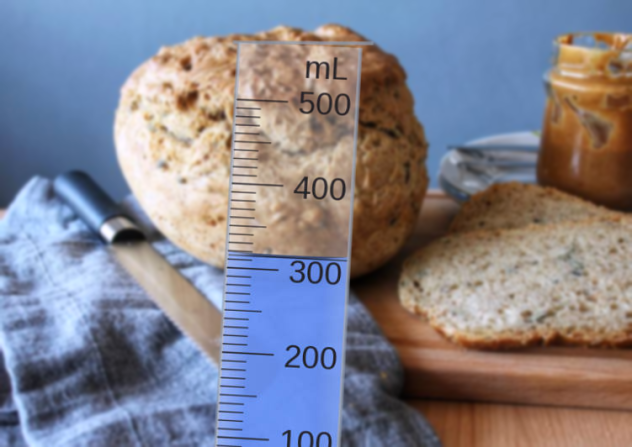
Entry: 315 mL
